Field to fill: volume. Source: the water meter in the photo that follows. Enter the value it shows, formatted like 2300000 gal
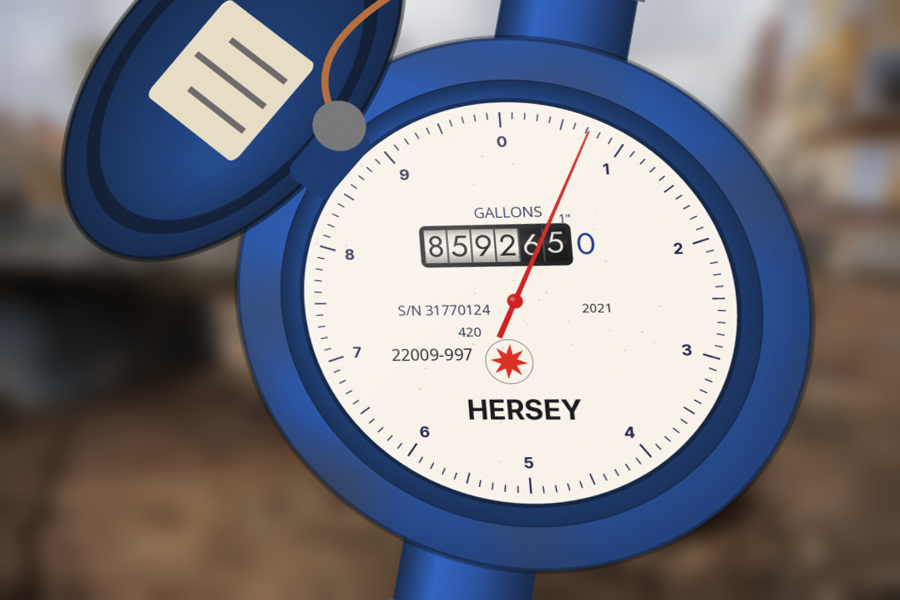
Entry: 8592650.7 gal
